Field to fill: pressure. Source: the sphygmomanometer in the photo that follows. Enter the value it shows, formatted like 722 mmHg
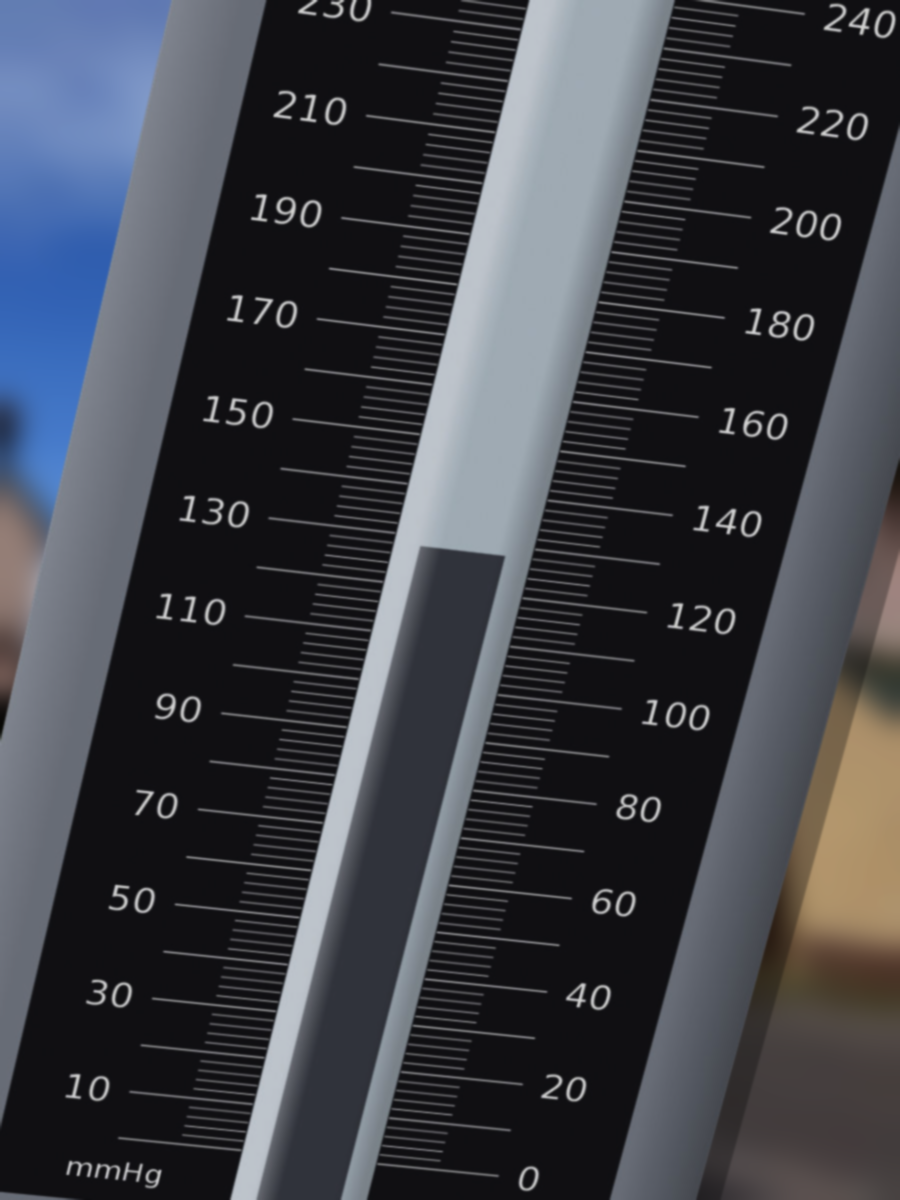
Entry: 128 mmHg
